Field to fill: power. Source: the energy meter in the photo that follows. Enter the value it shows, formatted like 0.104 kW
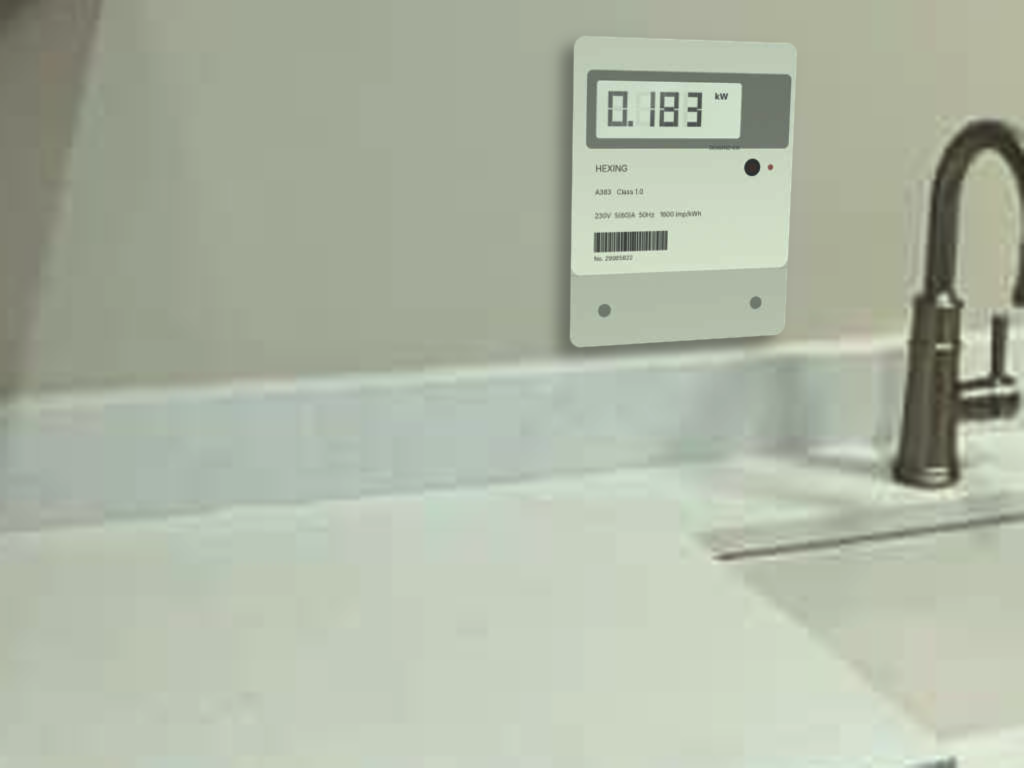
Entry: 0.183 kW
